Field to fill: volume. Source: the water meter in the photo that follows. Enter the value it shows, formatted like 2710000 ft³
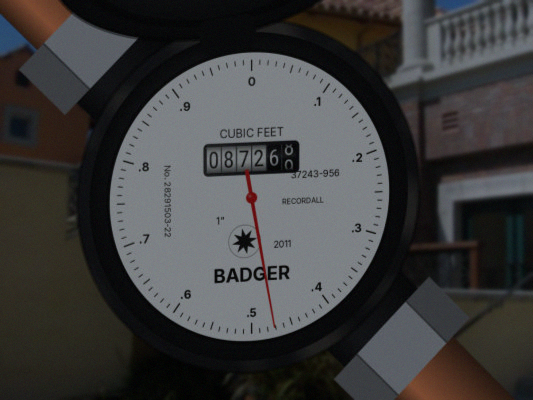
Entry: 87268.47 ft³
